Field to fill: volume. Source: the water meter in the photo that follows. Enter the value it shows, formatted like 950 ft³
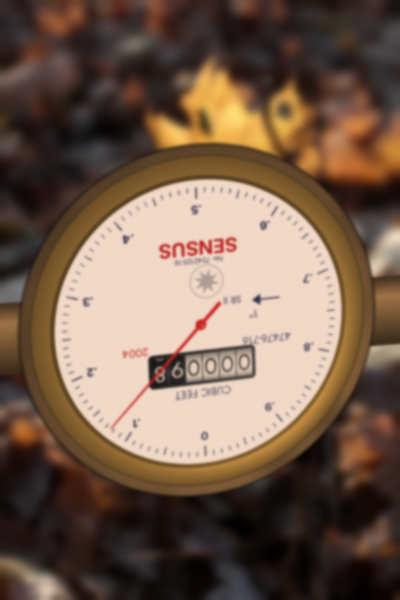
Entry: 98.12 ft³
